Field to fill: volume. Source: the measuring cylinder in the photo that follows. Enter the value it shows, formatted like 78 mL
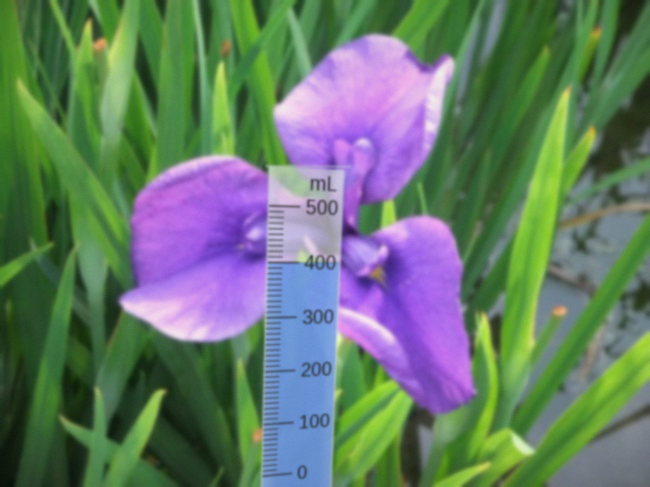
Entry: 400 mL
